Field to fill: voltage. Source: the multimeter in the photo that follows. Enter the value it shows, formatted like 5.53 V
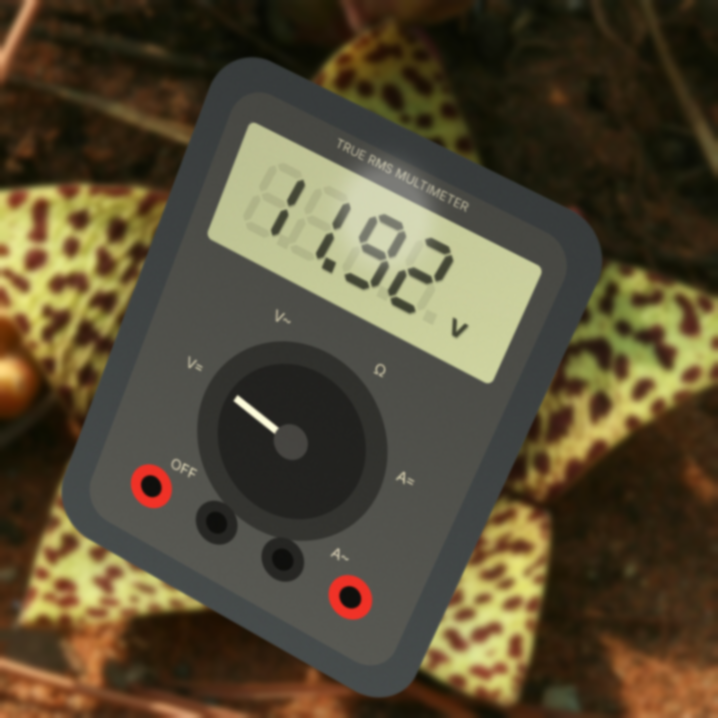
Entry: 11.92 V
